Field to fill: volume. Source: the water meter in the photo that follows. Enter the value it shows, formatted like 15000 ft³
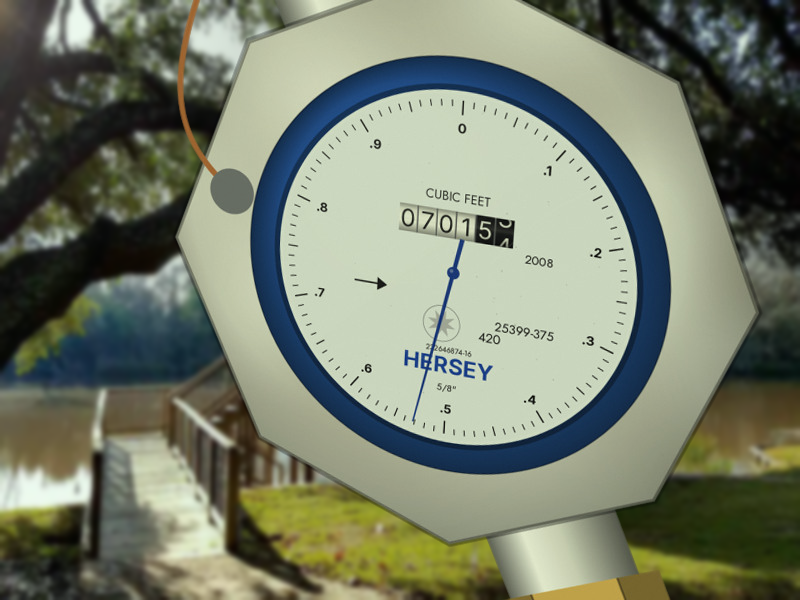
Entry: 70153.53 ft³
